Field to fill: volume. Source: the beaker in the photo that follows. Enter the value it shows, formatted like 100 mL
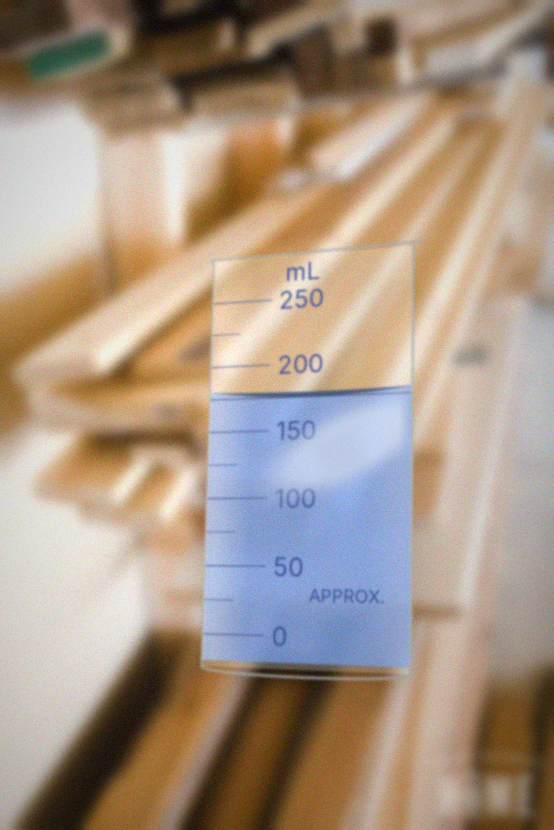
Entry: 175 mL
